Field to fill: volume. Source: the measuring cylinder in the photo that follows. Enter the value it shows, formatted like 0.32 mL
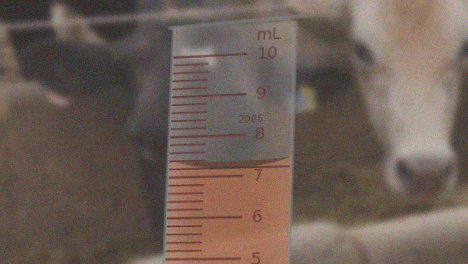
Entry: 7.2 mL
